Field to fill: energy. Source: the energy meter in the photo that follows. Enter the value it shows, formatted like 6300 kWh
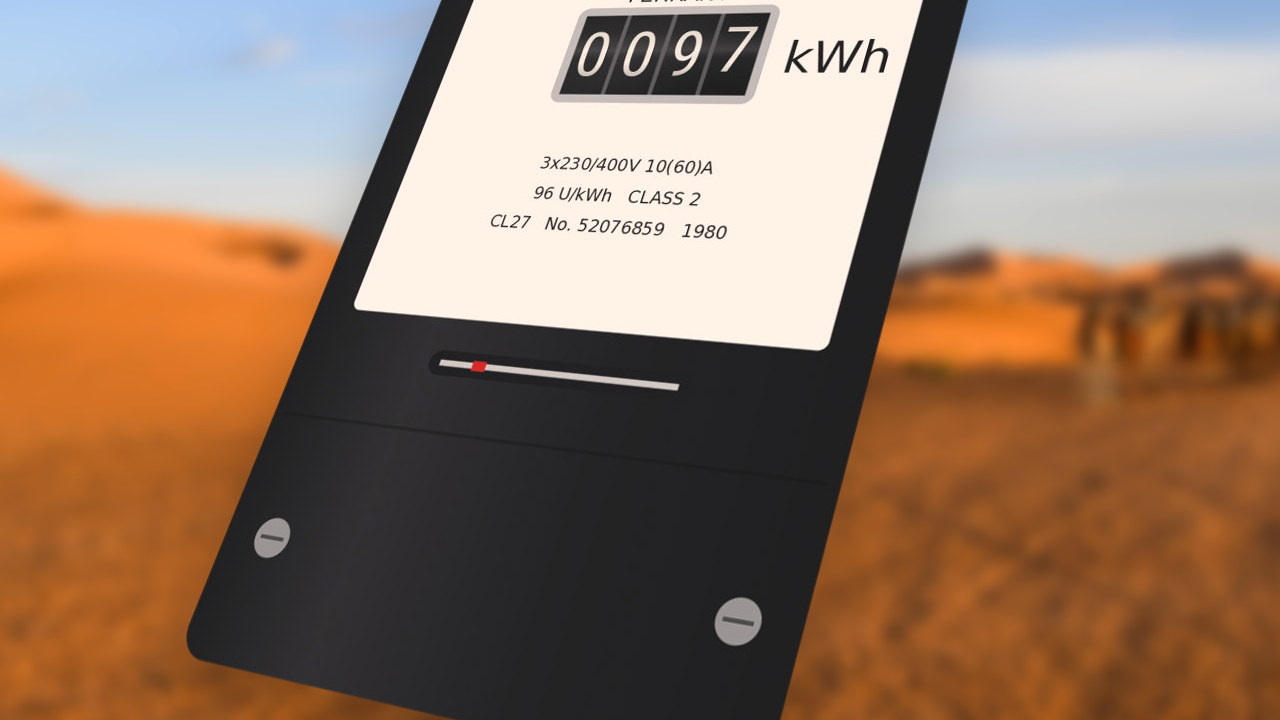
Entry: 97 kWh
